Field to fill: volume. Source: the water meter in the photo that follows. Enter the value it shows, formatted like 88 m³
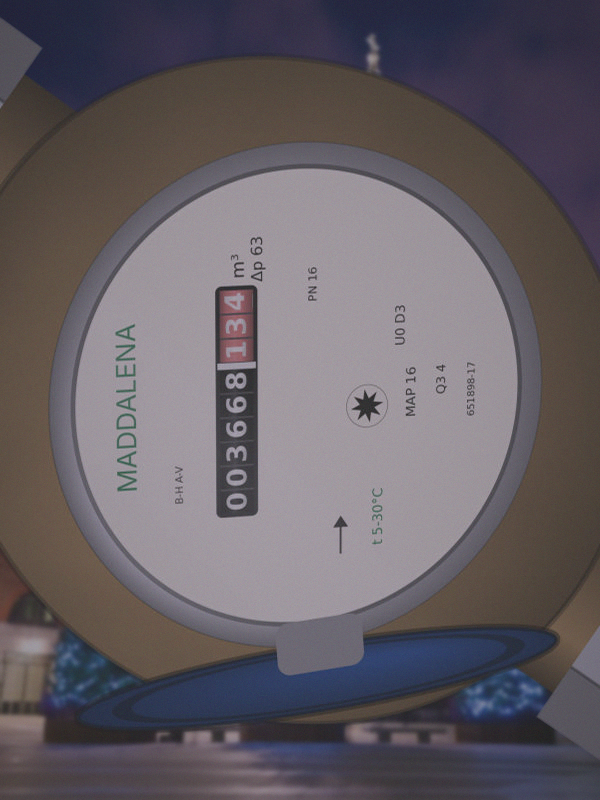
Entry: 3668.134 m³
